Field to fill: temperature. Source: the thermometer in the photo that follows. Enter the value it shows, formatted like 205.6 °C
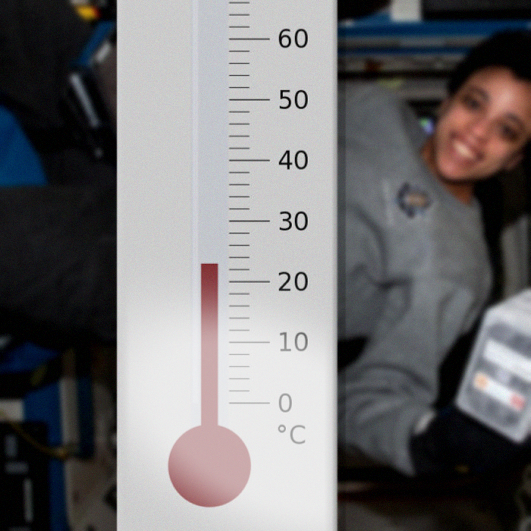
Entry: 23 °C
